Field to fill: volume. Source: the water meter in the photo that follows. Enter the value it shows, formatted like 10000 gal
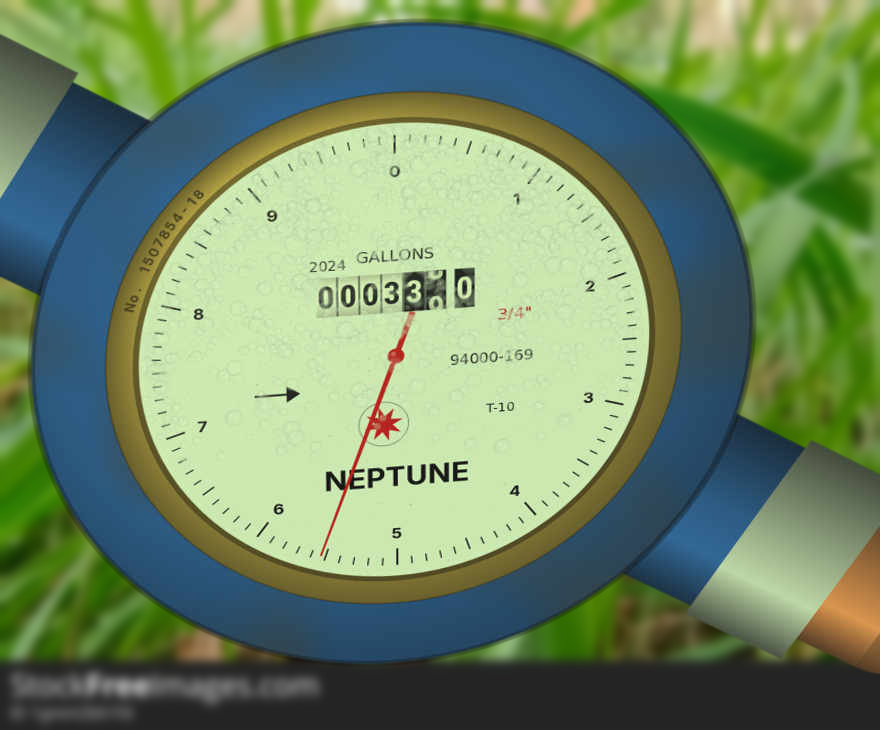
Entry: 3385.5 gal
